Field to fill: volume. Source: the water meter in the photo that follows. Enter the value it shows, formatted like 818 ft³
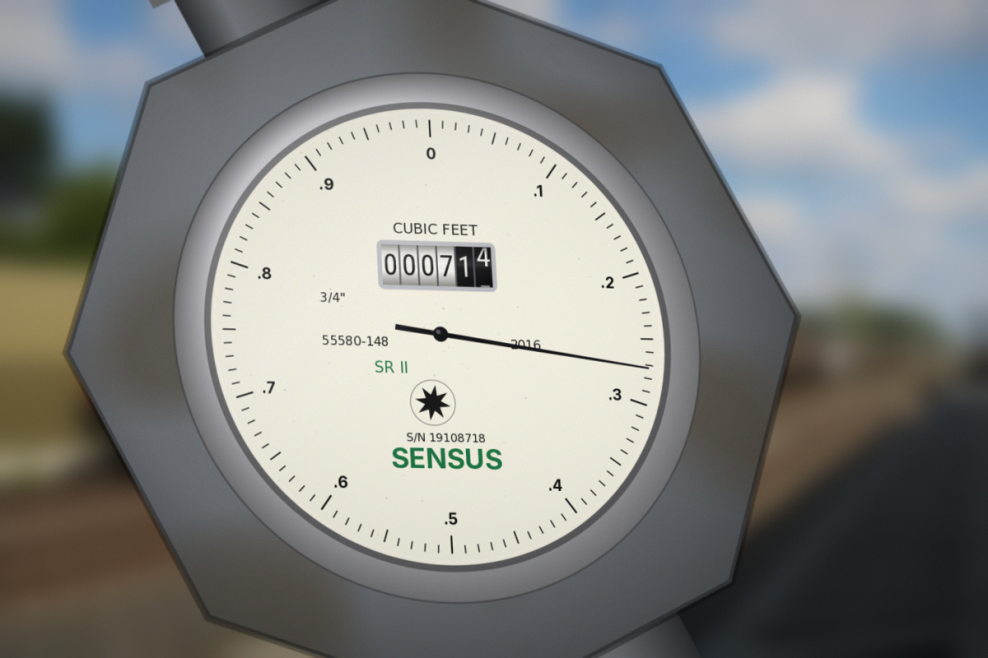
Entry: 714.27 ft³
